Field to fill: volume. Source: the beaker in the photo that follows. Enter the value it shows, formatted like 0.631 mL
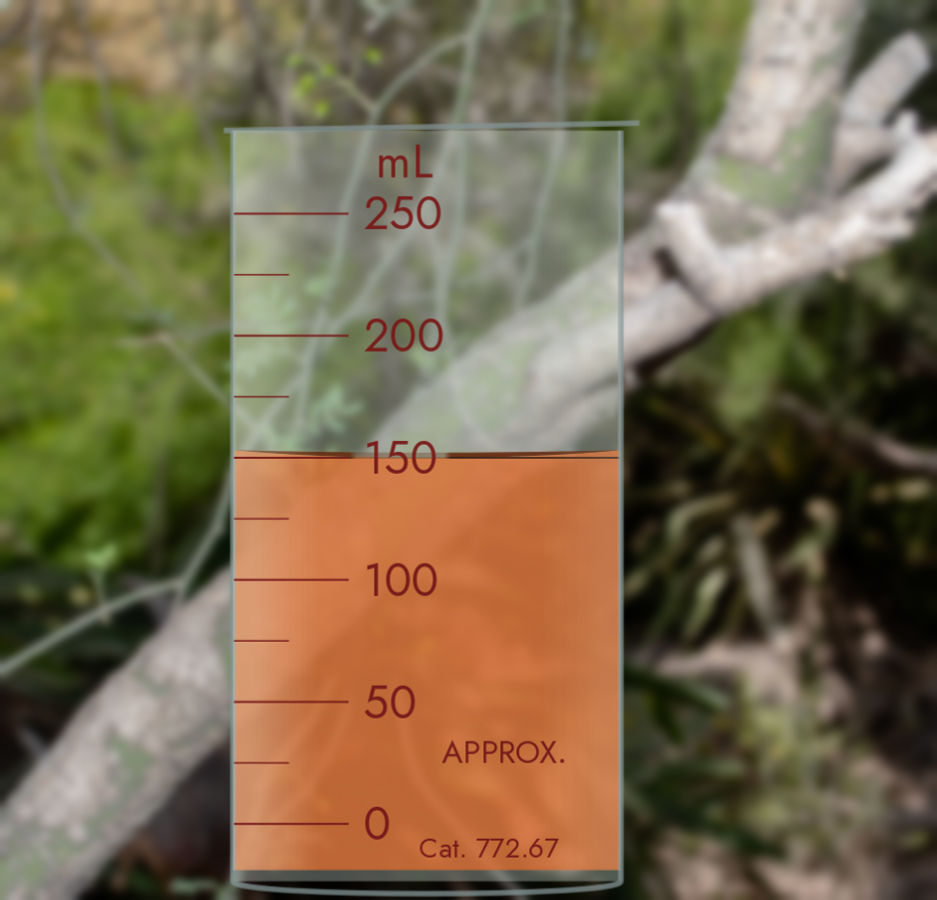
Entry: 150 mL
